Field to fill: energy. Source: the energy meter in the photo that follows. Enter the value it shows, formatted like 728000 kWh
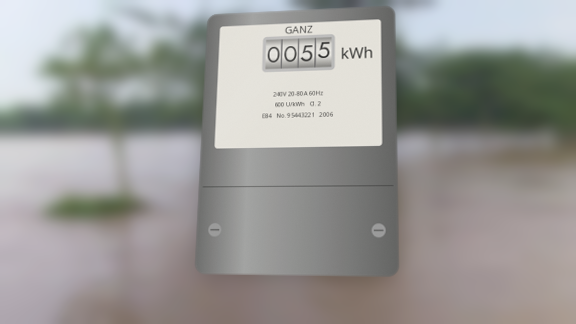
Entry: 55 kWh
